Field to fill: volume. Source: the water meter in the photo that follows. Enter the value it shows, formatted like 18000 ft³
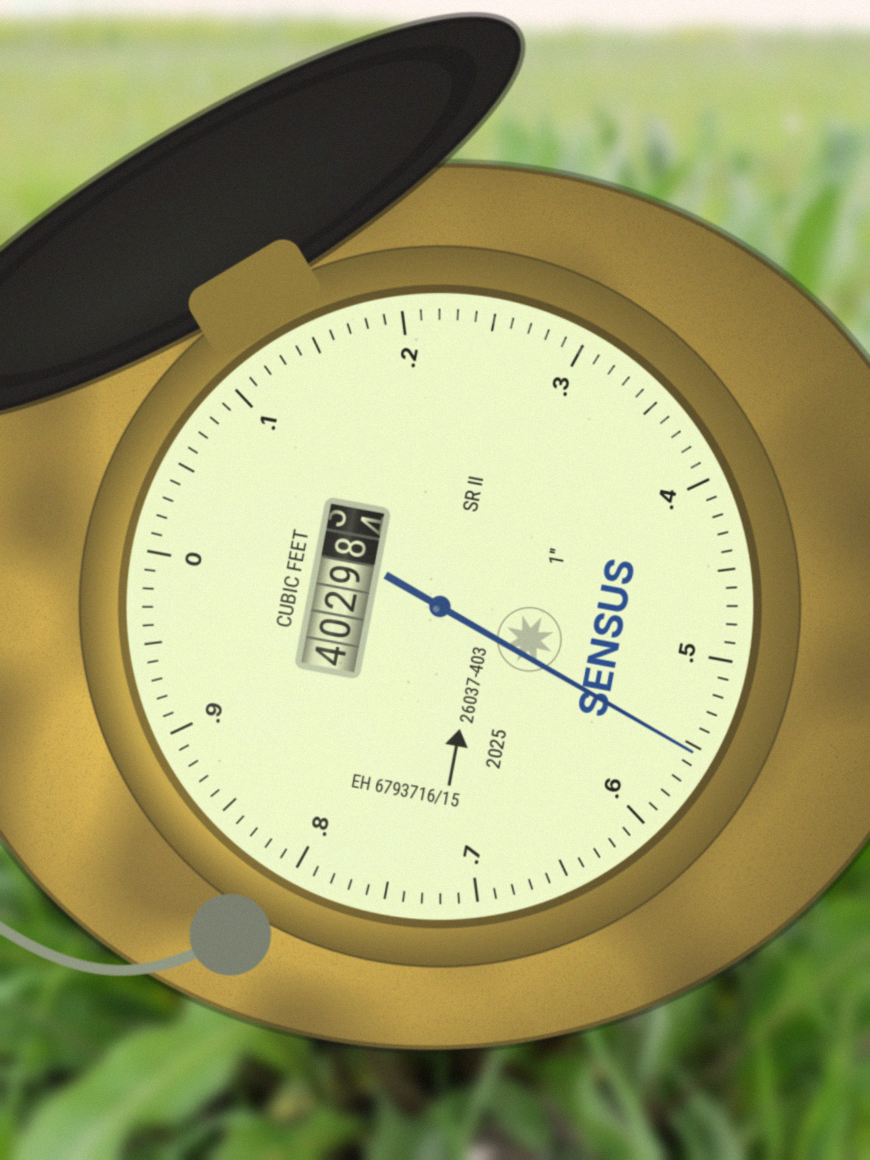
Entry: 402983.55 ft³
